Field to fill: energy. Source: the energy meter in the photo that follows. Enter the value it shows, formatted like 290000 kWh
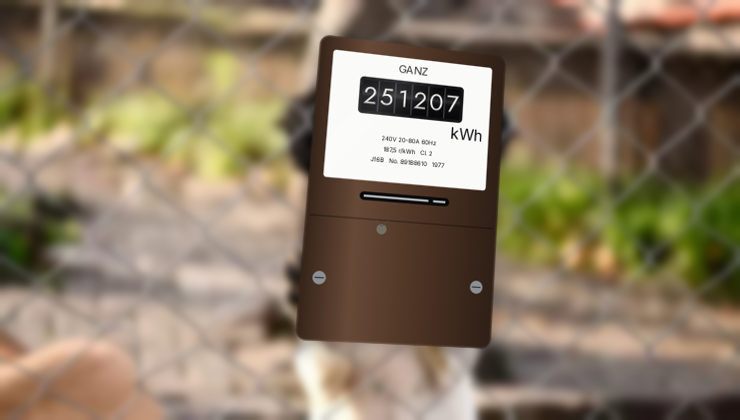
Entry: 251207 kWh
